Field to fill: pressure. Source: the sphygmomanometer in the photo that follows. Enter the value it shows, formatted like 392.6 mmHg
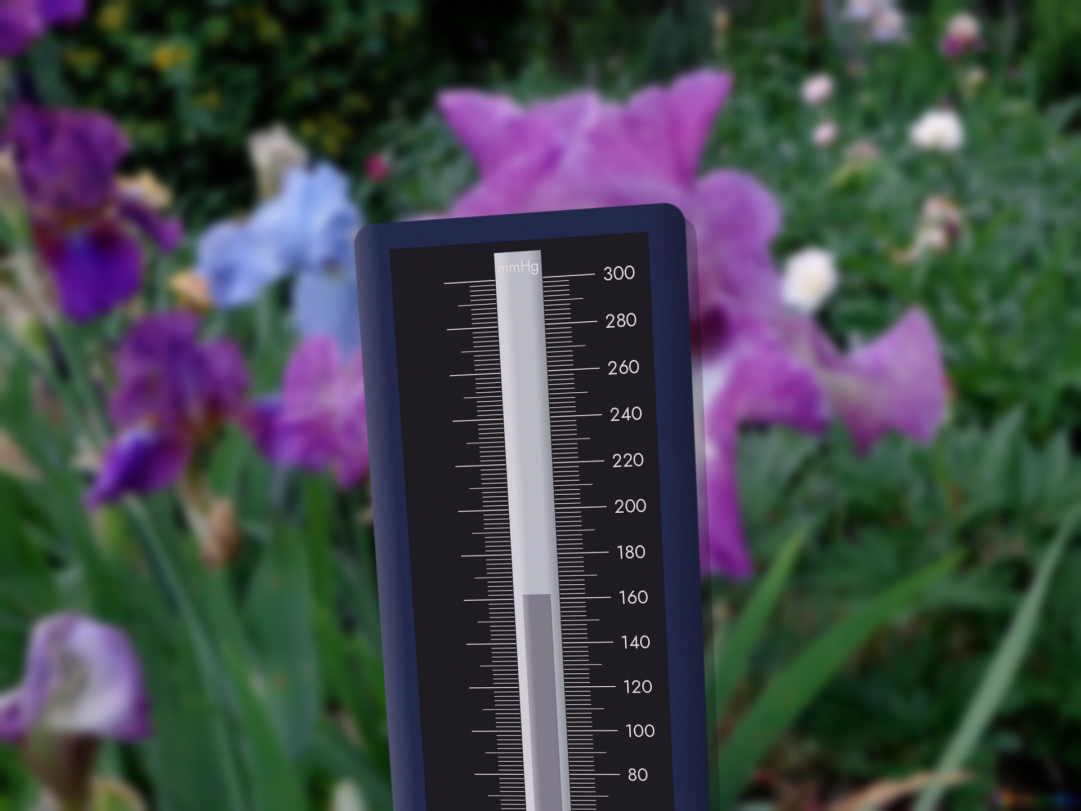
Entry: 162 mmHg
